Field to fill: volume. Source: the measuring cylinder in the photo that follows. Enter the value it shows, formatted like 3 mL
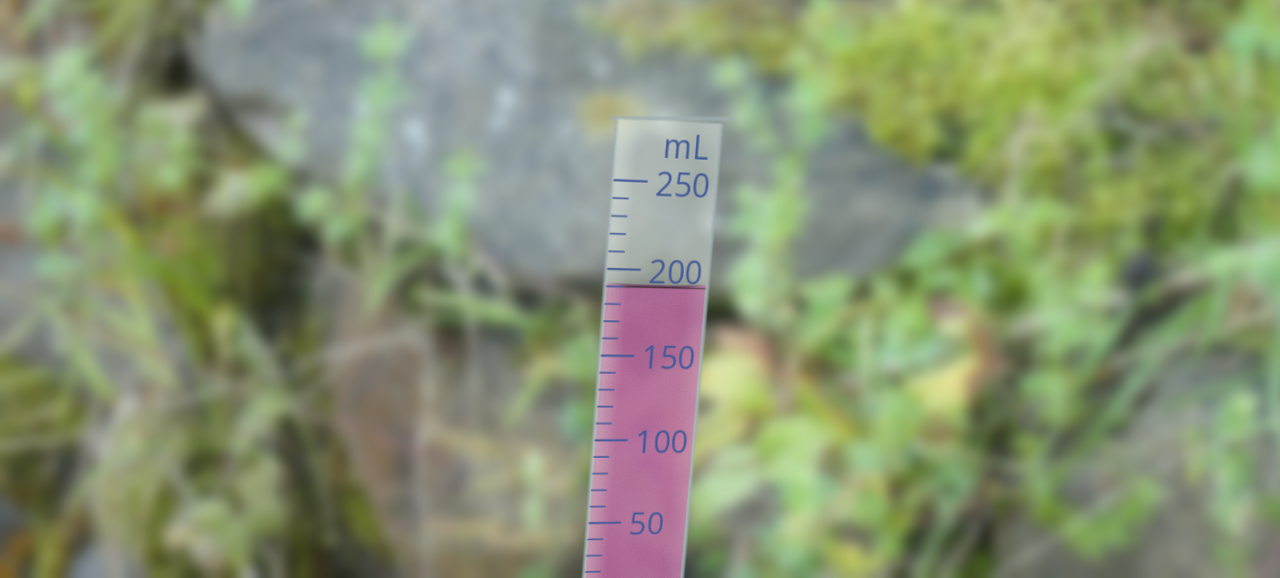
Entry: 190 mL
